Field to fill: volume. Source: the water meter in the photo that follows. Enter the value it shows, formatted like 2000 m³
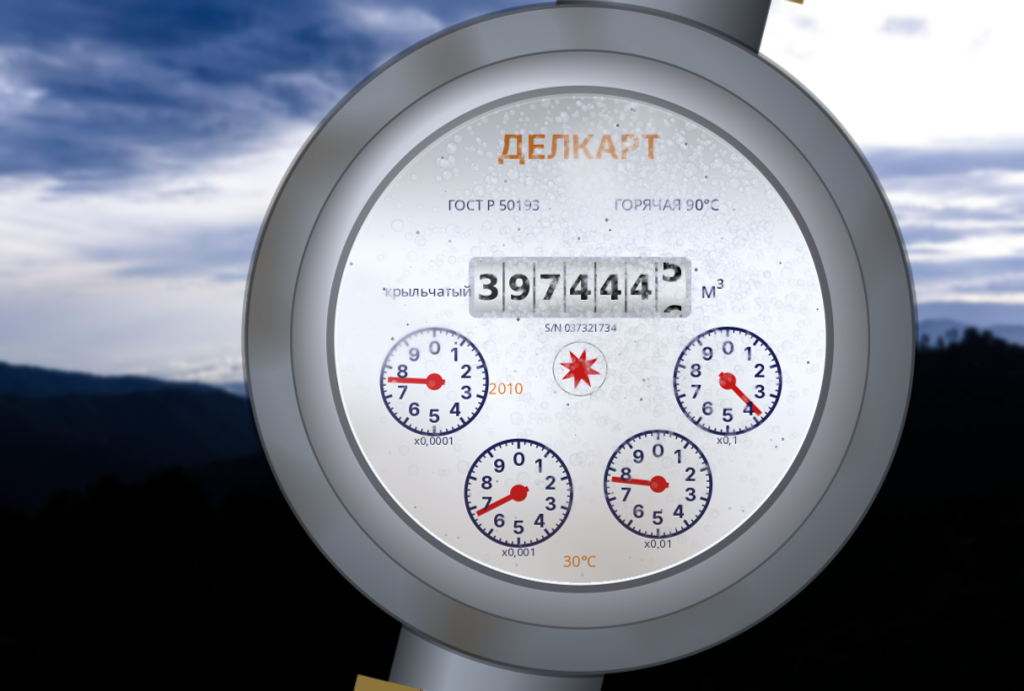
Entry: 3974445.3767 m³
